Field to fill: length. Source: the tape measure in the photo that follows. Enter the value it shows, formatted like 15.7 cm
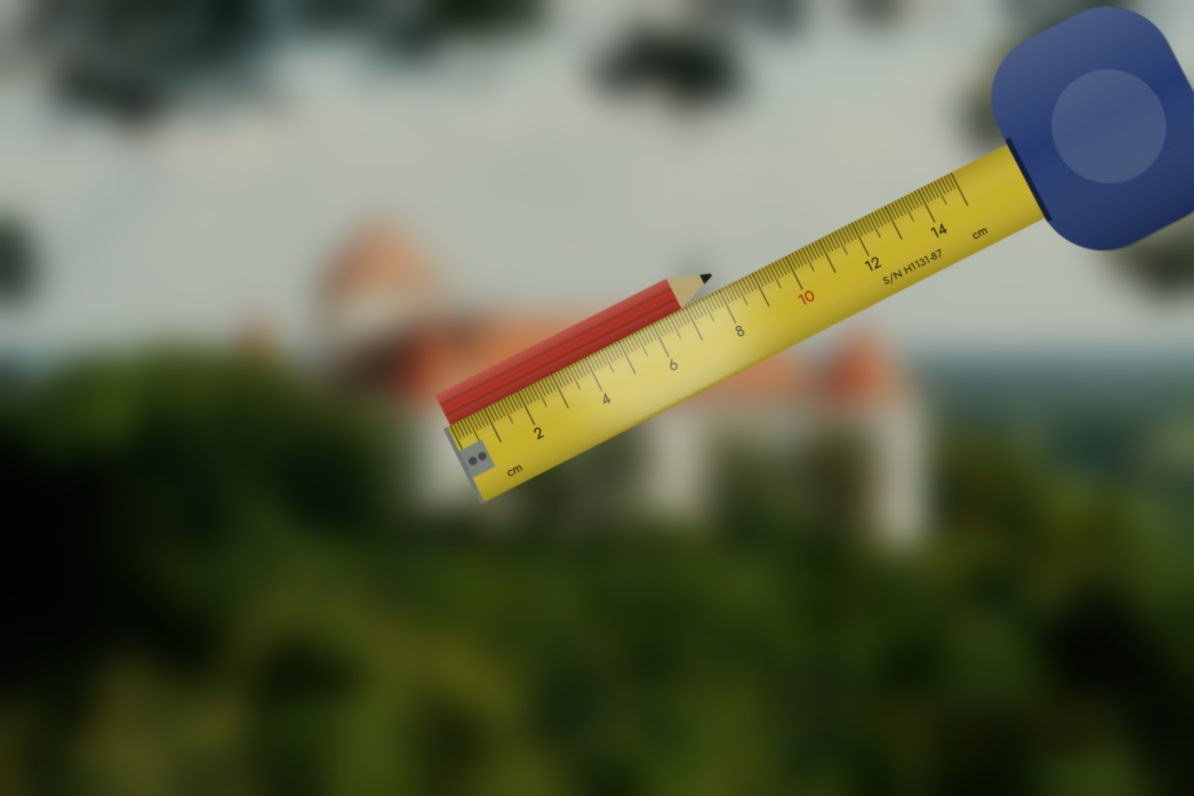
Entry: 8 cm
